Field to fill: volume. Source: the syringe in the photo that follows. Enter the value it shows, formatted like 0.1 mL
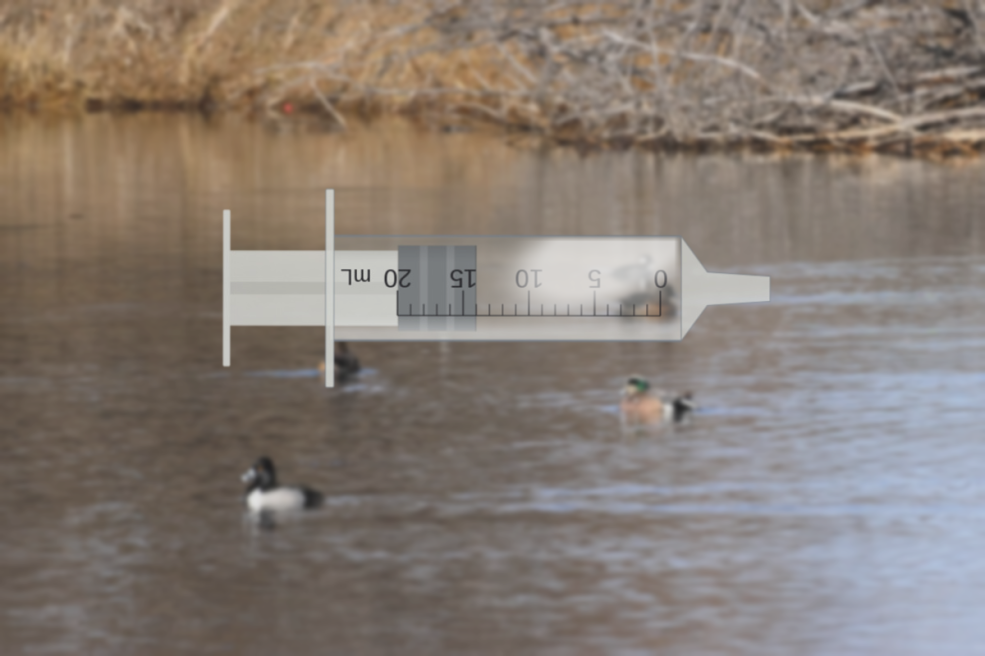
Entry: 14 mL
